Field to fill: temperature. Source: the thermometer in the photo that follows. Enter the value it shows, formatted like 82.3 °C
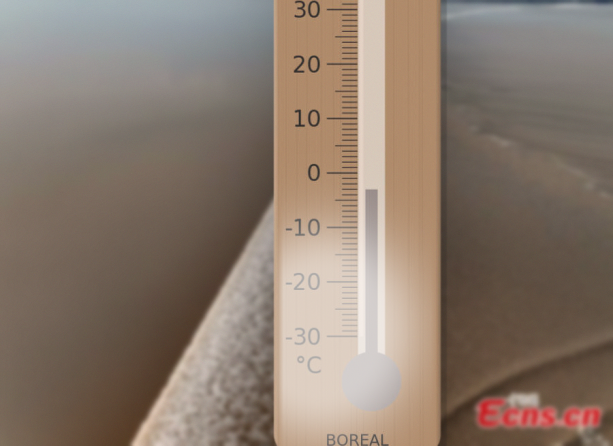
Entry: -3 °C
